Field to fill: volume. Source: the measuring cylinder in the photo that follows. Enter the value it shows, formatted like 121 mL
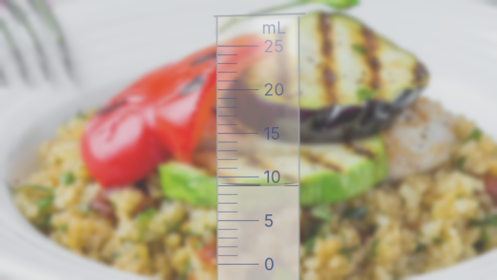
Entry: 9 mL
